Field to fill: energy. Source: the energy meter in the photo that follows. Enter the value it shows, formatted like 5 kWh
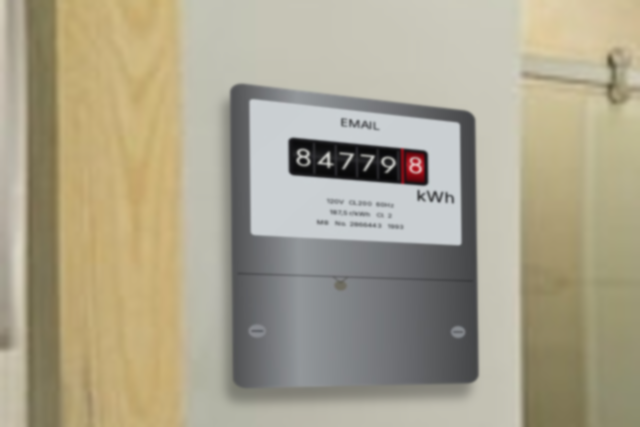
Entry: 84779.8 kWh
